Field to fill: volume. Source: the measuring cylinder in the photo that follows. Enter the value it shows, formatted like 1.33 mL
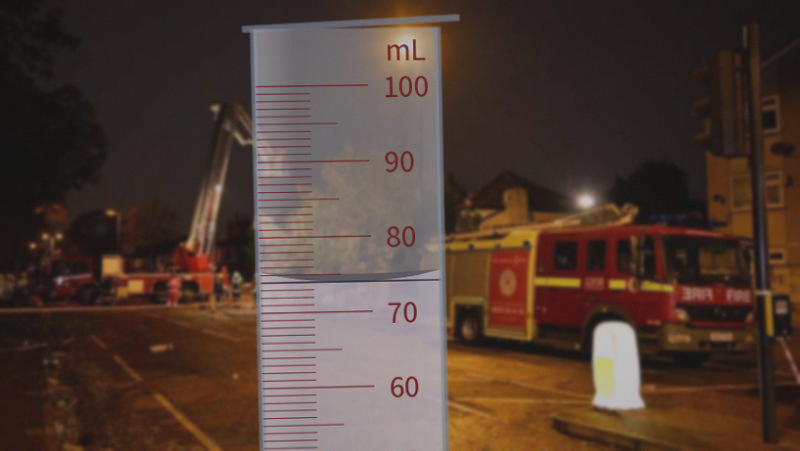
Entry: 74 mL
